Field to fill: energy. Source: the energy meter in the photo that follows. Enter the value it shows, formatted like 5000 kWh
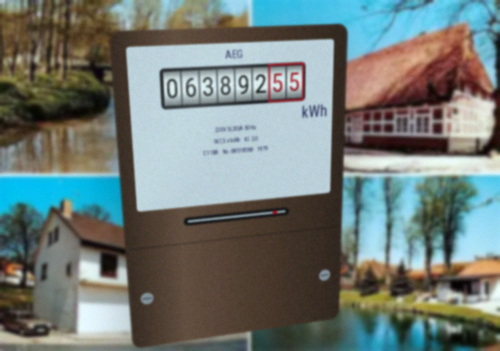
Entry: 63892.55 kWh
